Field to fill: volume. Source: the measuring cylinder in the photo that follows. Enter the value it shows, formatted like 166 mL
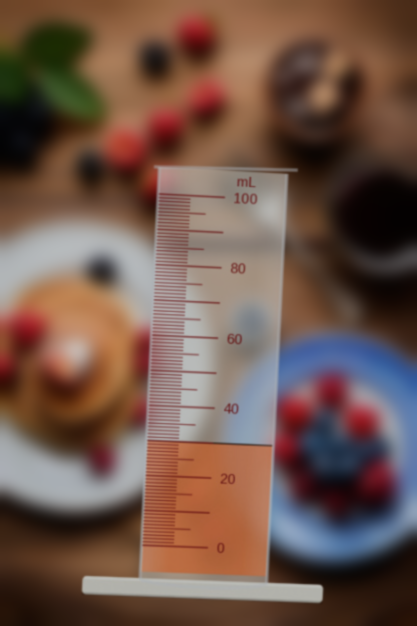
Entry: 30 mL
